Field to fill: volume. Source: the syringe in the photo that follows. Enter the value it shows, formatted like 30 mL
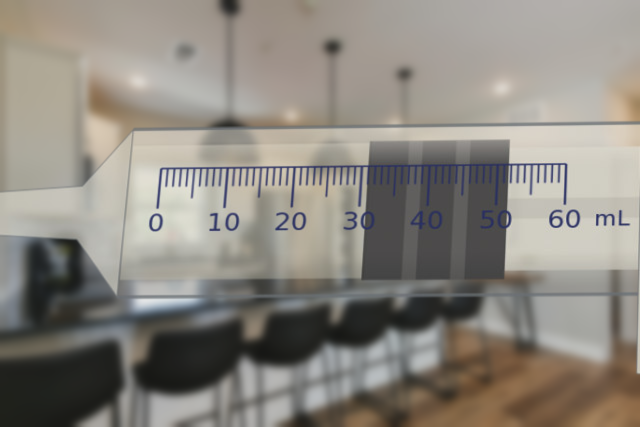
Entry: 31 mL
